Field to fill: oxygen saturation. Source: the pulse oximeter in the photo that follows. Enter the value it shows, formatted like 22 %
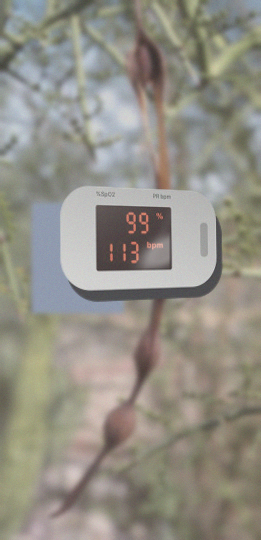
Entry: 99 %
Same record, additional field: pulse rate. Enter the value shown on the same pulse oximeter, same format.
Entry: 113 bpm
